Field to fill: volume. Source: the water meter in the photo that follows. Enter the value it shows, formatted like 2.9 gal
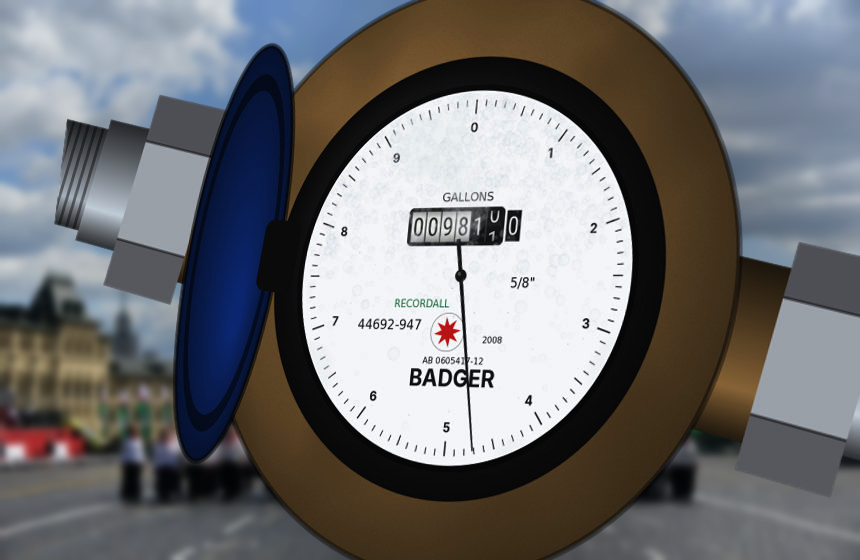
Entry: 98104.7 gal
